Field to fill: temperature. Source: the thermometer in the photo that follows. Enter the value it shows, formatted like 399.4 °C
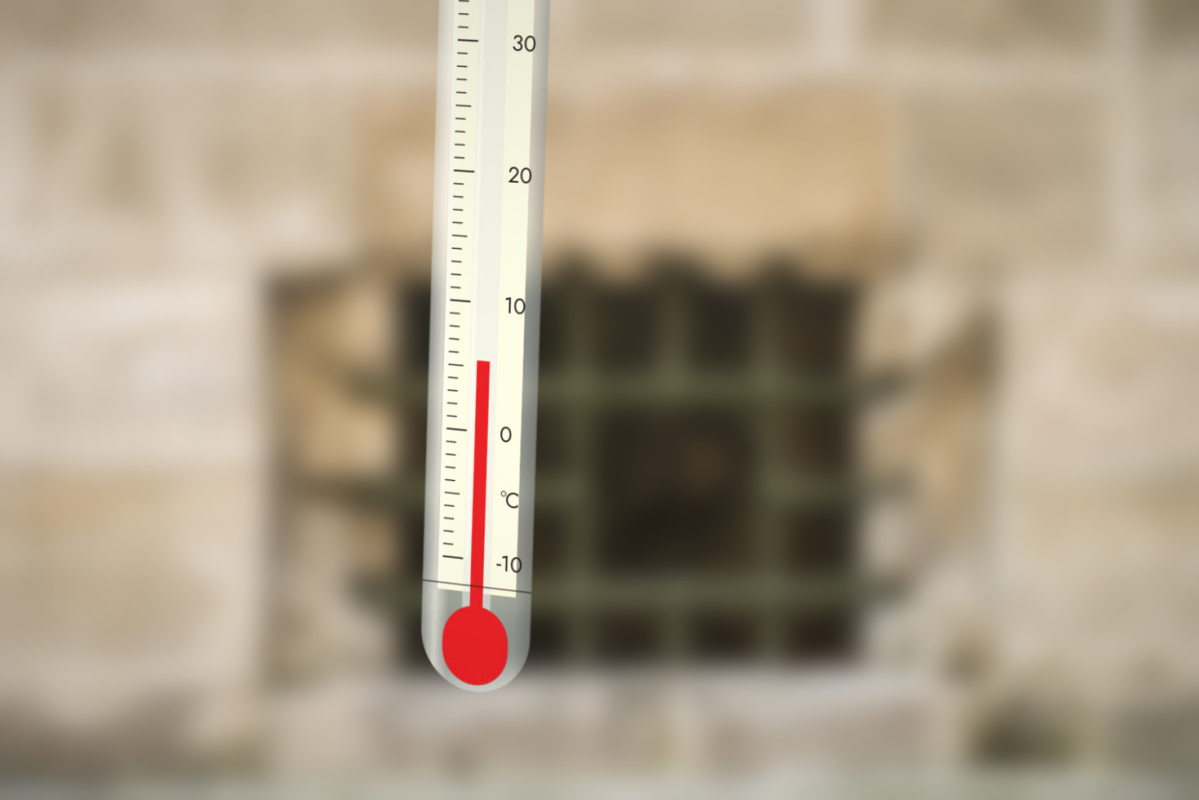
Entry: 5.5 °C
